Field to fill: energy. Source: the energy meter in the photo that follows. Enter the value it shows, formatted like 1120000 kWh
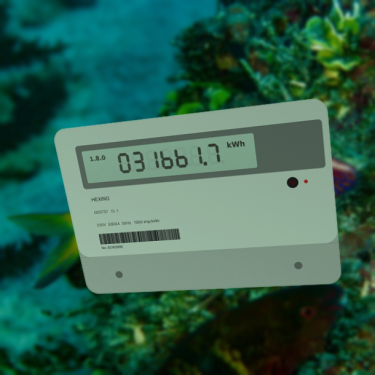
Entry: 31661.7 kWh
